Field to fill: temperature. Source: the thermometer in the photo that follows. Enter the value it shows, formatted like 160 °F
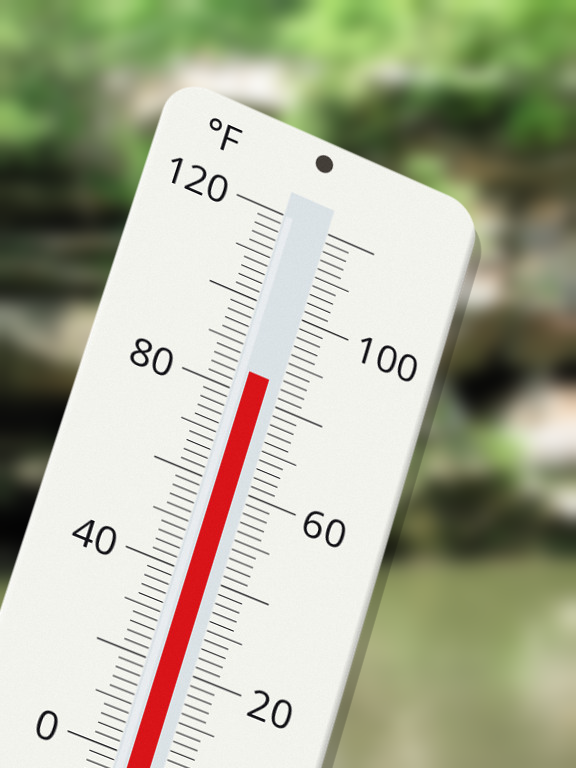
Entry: 85 °F
